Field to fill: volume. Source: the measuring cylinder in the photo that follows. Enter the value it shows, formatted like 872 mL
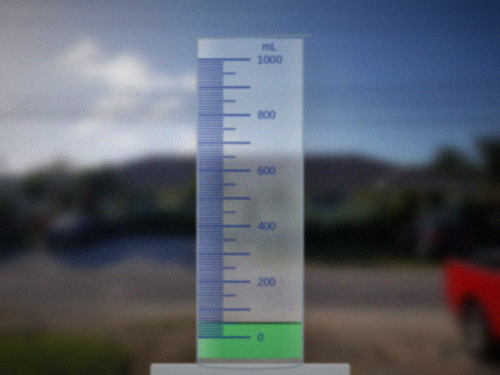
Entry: 50 mL
